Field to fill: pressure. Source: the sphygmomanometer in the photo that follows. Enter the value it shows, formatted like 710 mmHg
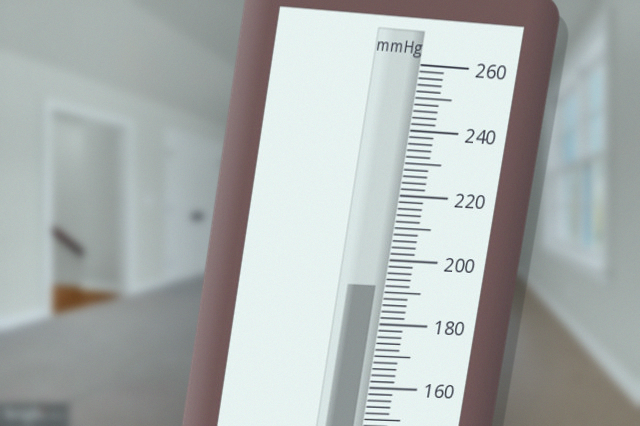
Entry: 192 mmHg
